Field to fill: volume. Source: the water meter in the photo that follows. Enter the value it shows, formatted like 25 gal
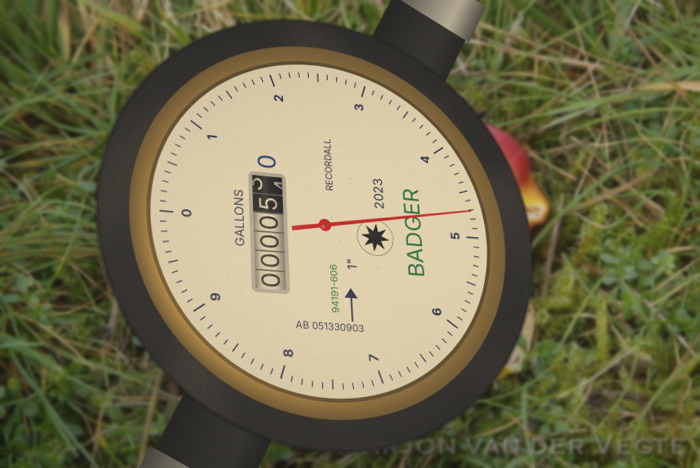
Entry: 534.7 gal
